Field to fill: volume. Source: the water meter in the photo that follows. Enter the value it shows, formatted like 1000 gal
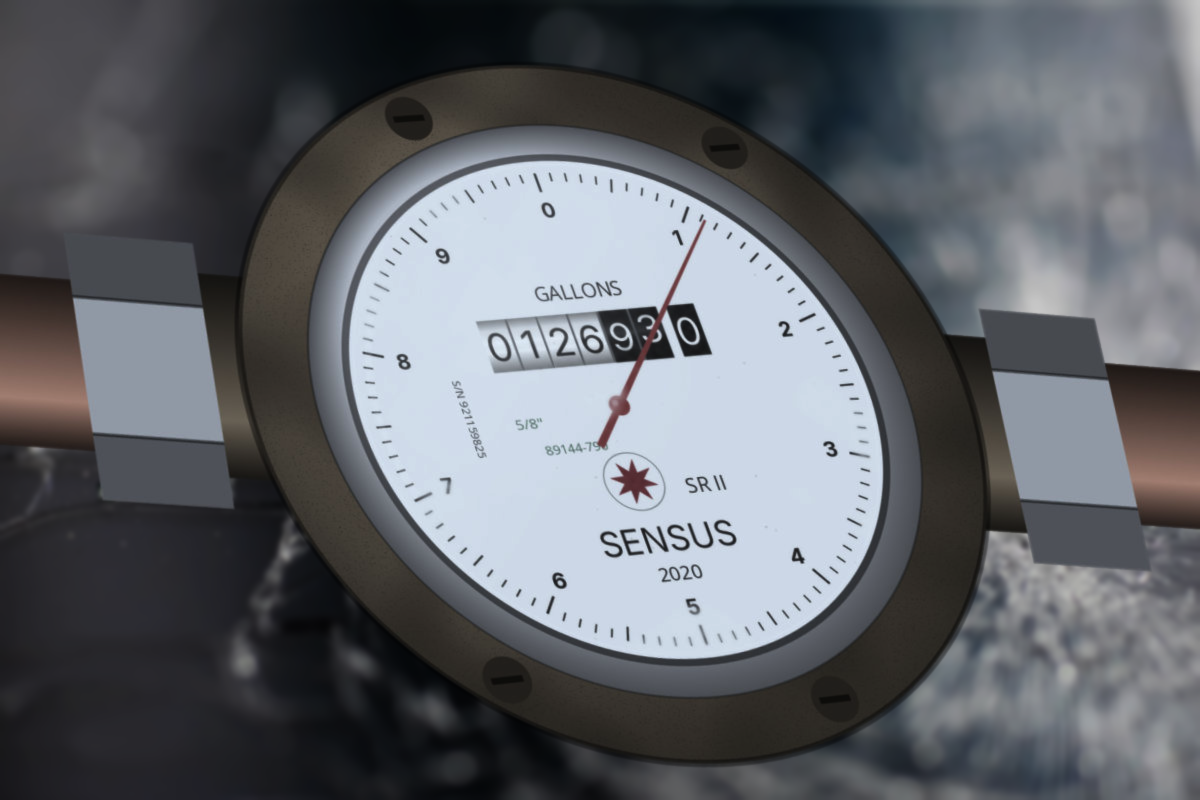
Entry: 126931.1 gal
